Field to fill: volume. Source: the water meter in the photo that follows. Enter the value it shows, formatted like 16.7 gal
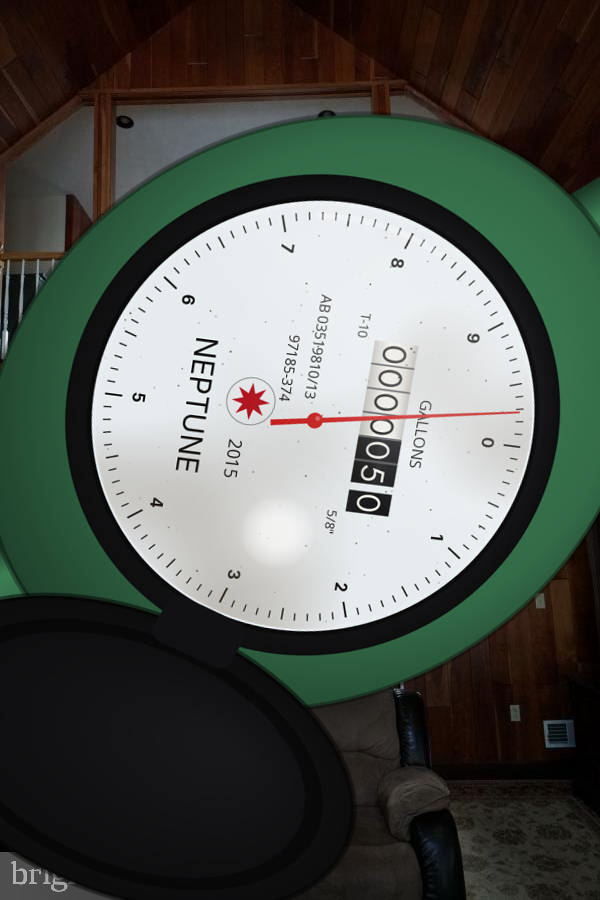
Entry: 49.7 gal
